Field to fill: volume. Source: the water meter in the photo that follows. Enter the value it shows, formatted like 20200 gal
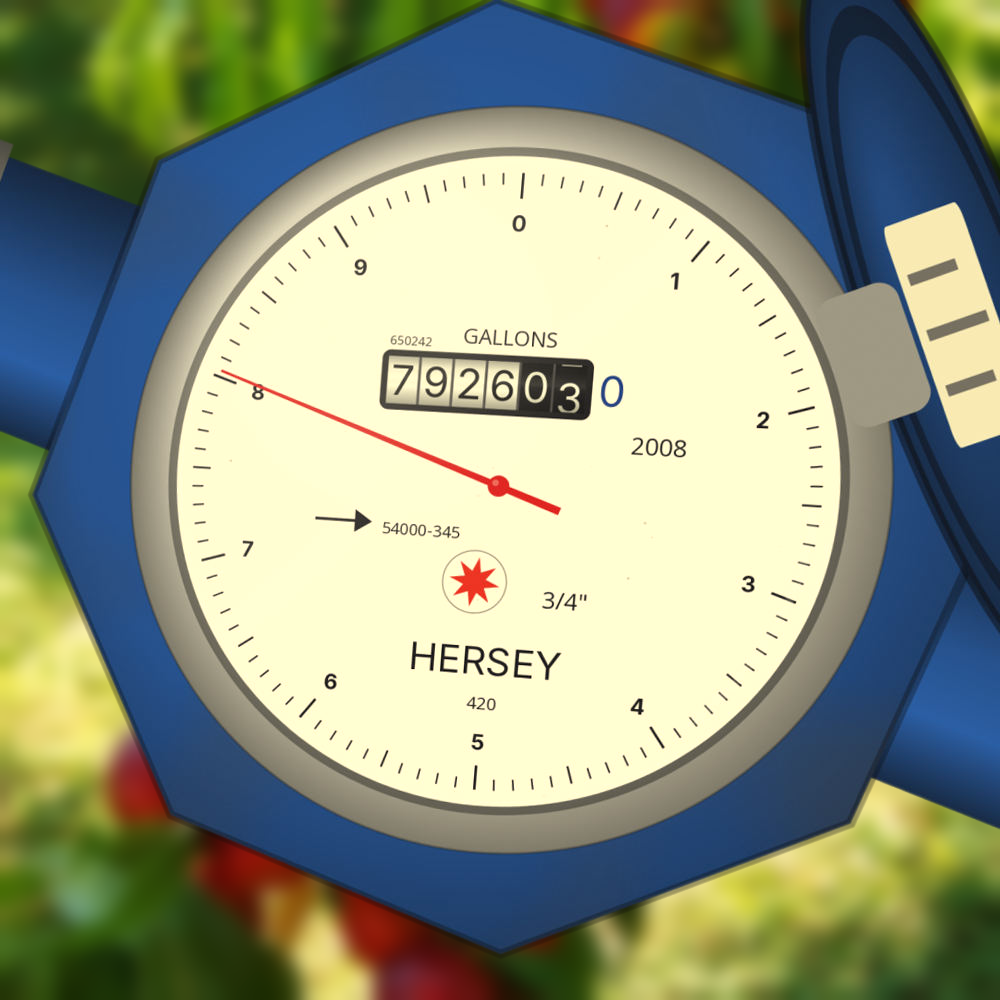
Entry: 7926028.0 gal
